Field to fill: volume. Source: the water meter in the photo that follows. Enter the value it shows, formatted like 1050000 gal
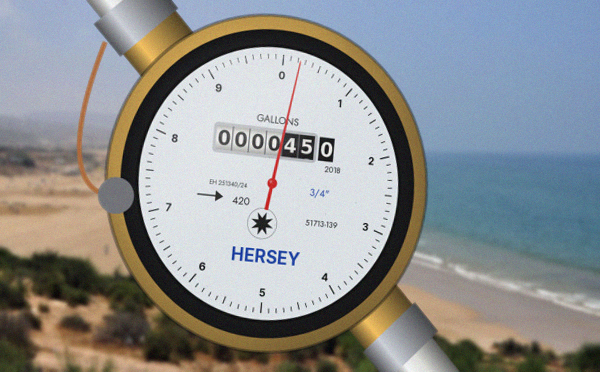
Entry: 450.2 gal
